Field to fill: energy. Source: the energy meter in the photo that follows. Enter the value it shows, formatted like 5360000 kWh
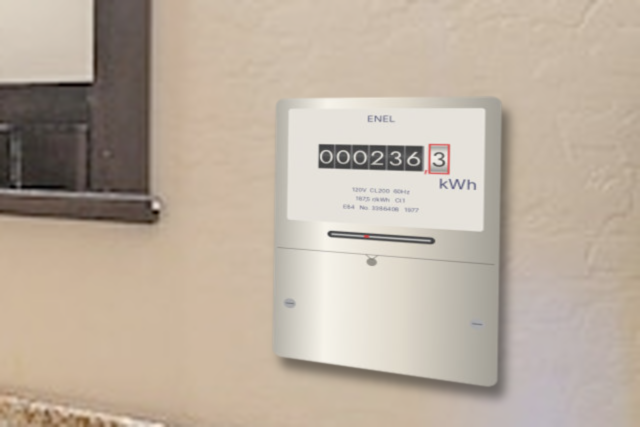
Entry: 236.3 kWh
